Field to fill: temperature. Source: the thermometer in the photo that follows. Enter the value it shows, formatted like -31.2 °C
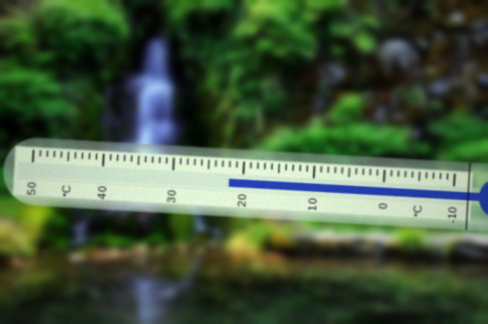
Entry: 22 °C
